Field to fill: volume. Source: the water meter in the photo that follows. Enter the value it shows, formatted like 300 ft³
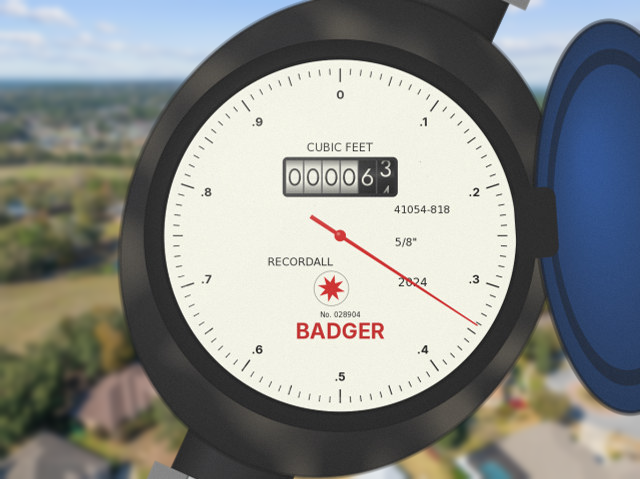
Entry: 63.34 ft³
